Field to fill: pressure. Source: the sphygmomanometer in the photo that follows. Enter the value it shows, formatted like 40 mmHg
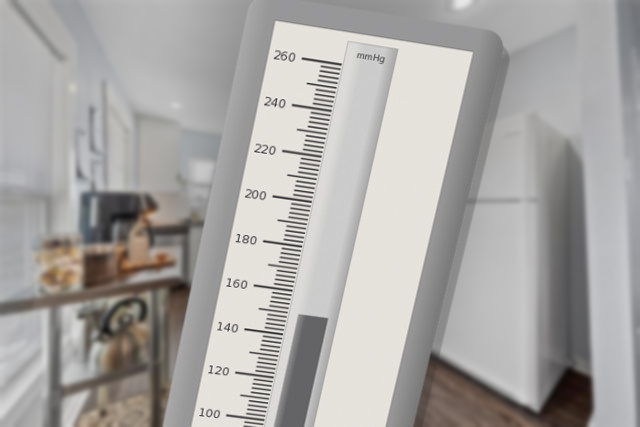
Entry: 150 mmHg
